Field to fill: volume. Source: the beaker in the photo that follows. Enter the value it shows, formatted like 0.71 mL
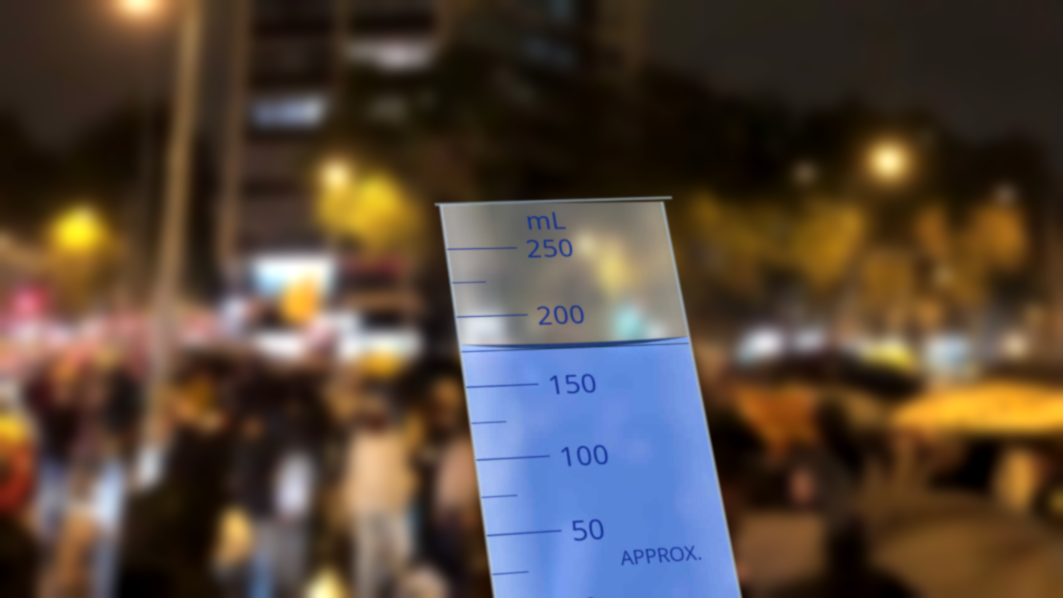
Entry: 175 mL
